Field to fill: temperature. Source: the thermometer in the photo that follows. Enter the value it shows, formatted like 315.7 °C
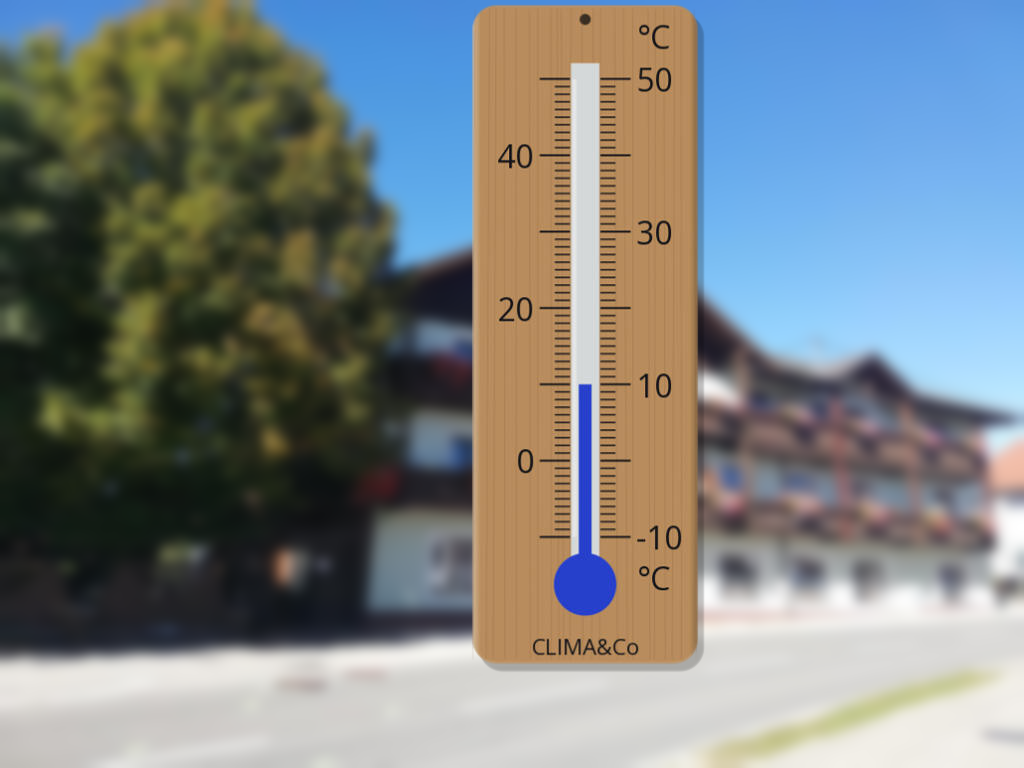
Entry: 10 °C
